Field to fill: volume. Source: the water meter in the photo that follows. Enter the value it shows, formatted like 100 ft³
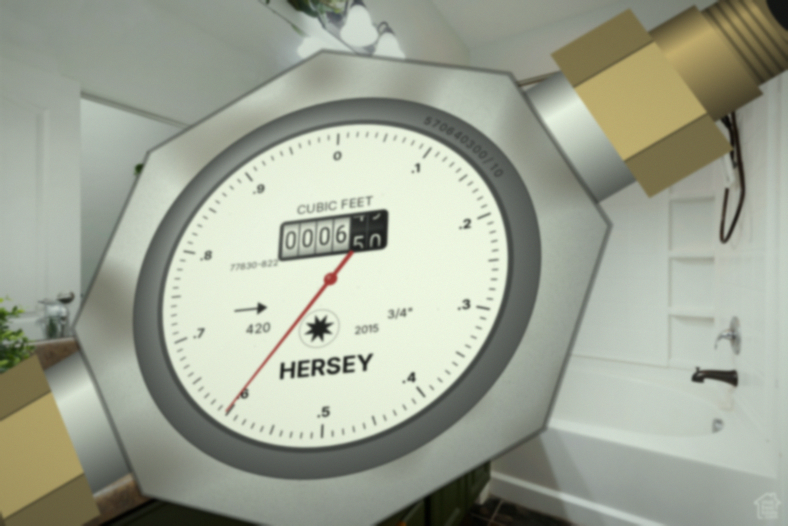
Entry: 649.60 ft³
